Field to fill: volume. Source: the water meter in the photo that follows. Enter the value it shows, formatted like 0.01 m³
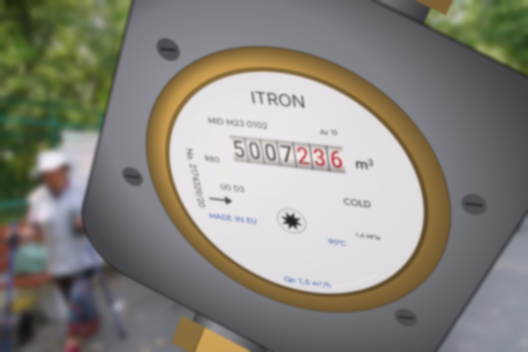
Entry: 5007.236 m³
